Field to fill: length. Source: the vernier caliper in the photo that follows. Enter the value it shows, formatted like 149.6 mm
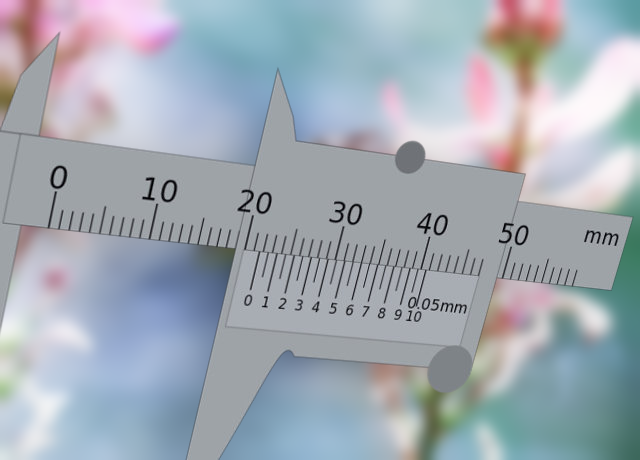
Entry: 21.6 mm
